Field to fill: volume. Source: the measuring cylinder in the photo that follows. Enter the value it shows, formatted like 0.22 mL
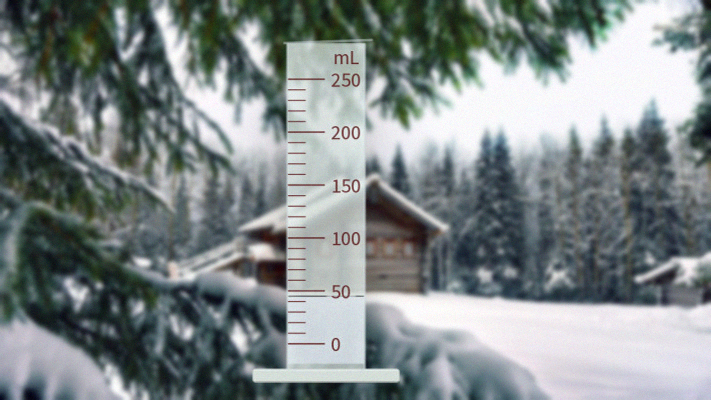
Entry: 45 mL
